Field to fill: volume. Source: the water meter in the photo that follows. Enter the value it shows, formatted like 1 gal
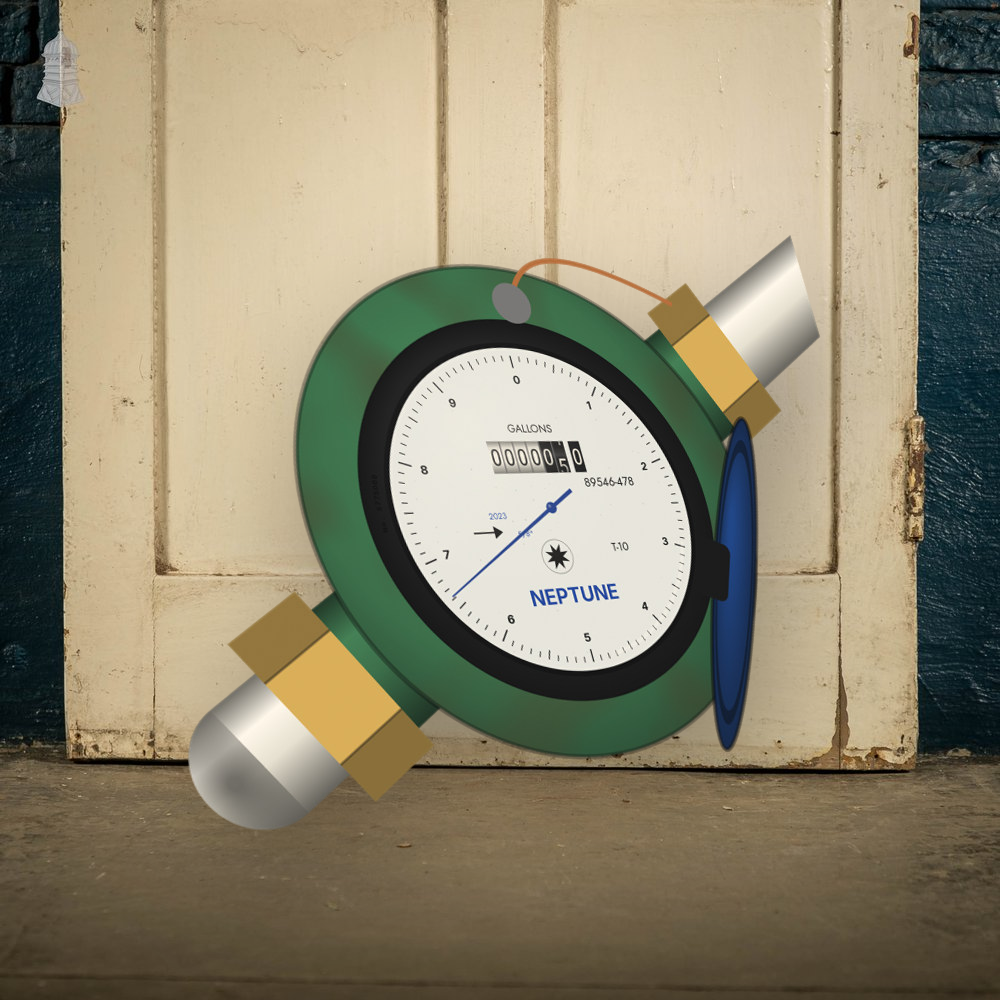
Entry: 46.6 gal
